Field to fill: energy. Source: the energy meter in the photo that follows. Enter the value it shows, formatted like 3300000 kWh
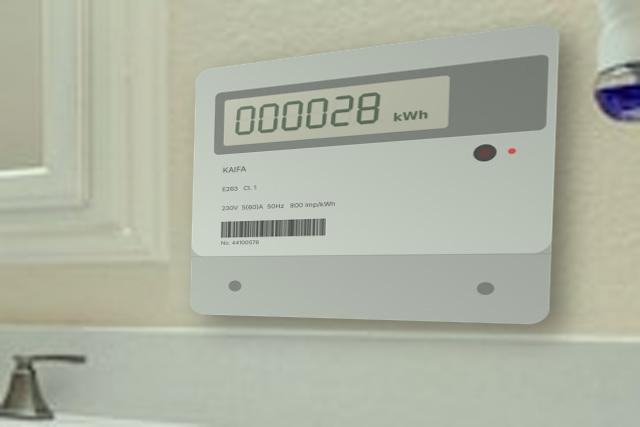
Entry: 28 kWh
